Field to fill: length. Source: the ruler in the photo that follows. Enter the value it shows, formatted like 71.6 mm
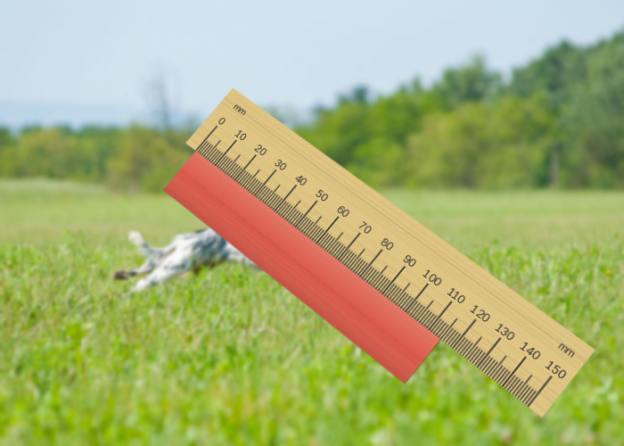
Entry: 115 mm
